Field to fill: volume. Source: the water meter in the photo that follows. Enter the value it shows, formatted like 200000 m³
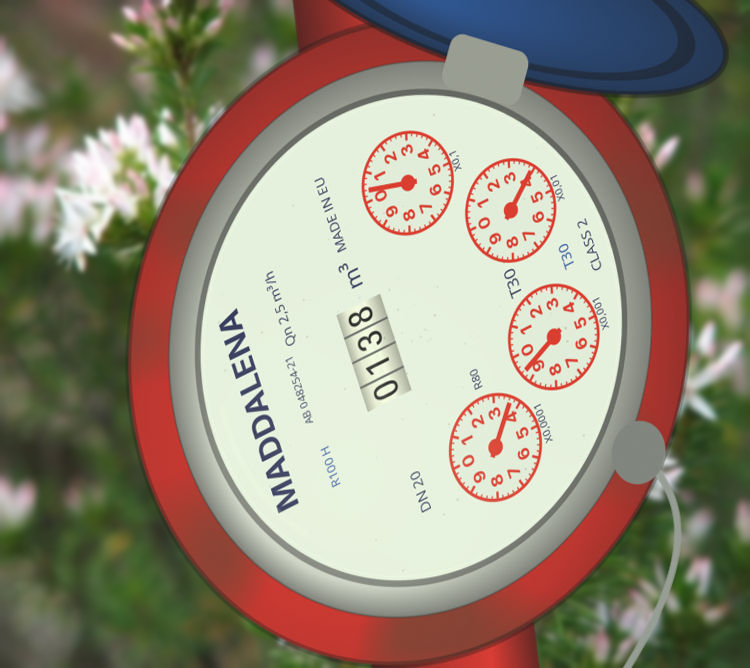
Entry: 138.0393 m³
